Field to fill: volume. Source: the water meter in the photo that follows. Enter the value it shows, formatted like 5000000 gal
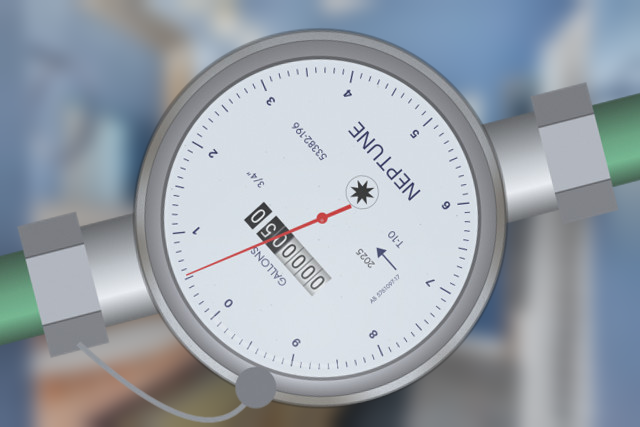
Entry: 50.5 gal
